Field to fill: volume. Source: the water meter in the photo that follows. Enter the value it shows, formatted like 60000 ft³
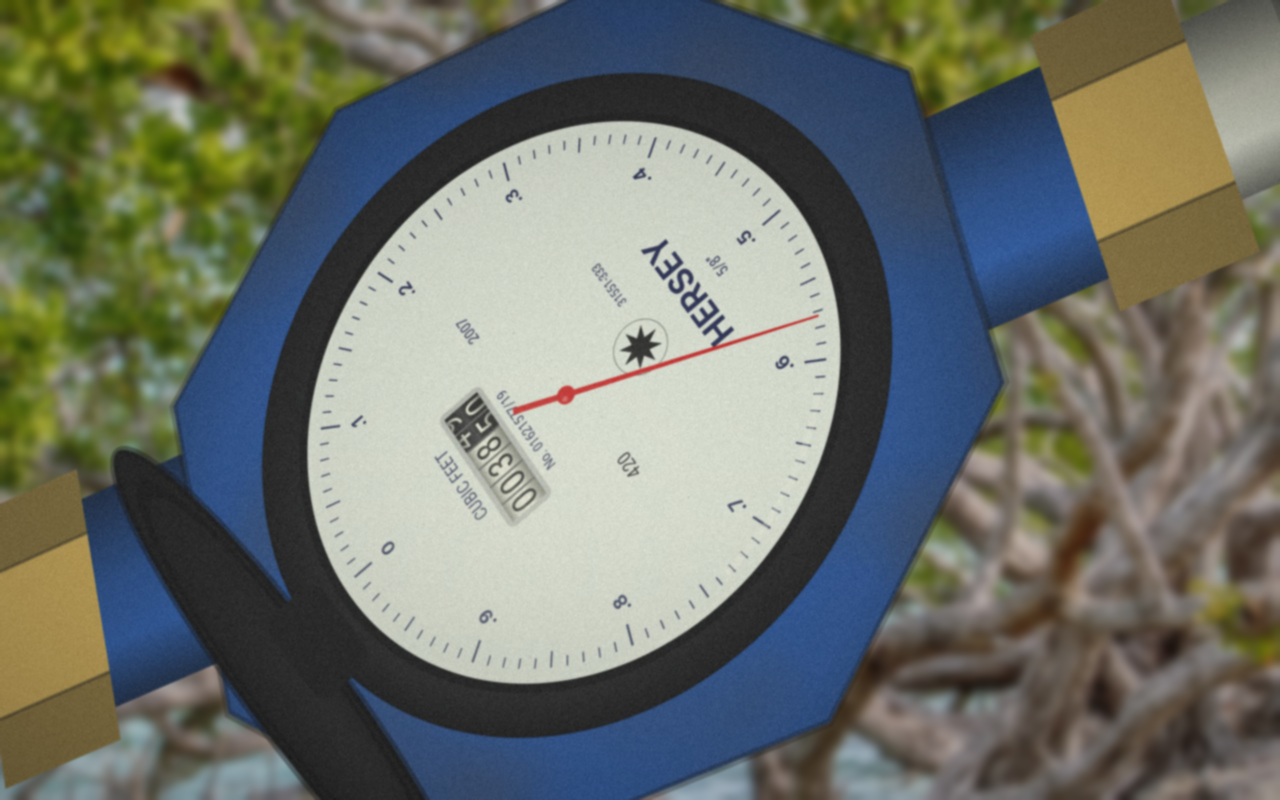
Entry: 3849.57 ft³
